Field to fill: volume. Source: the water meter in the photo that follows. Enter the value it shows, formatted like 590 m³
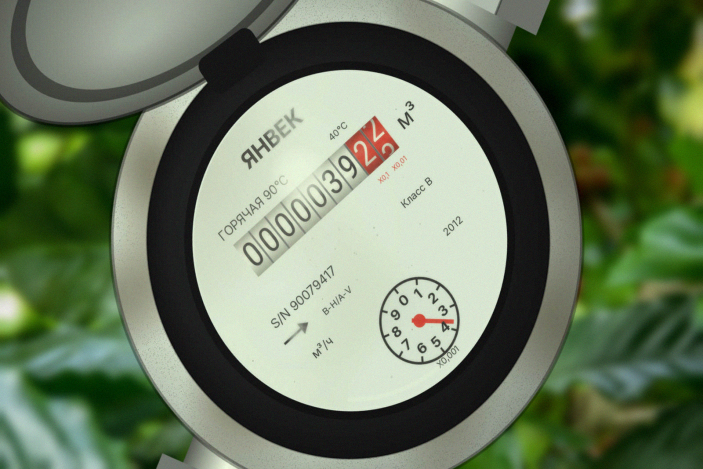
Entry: 39.223 m³
